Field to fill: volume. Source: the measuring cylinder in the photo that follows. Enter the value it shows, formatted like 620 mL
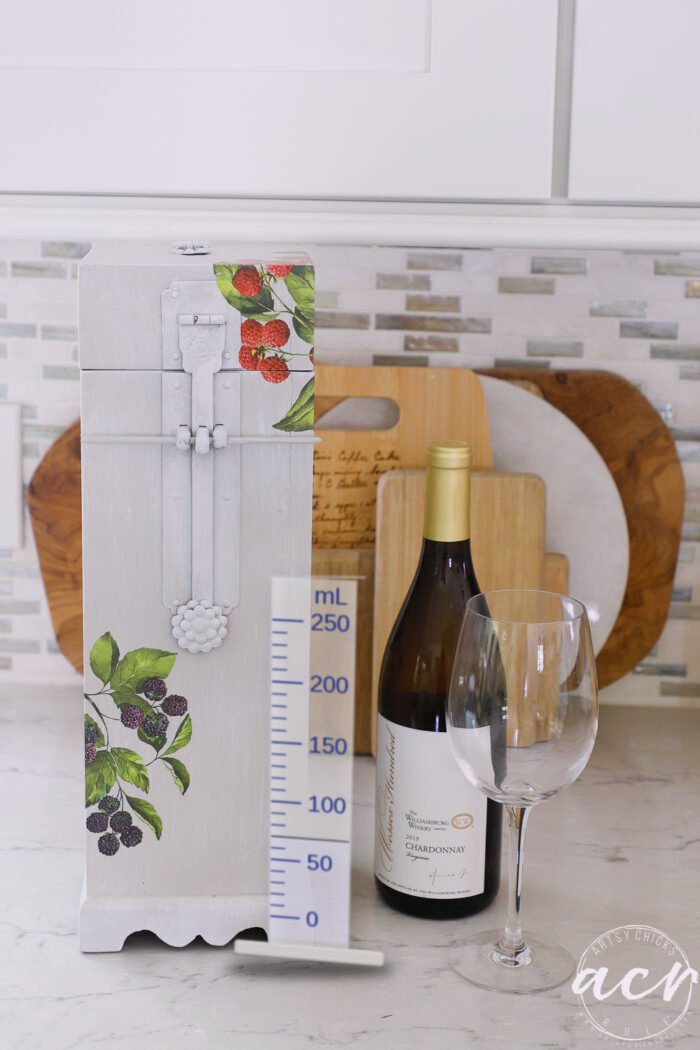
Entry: 70 mL
